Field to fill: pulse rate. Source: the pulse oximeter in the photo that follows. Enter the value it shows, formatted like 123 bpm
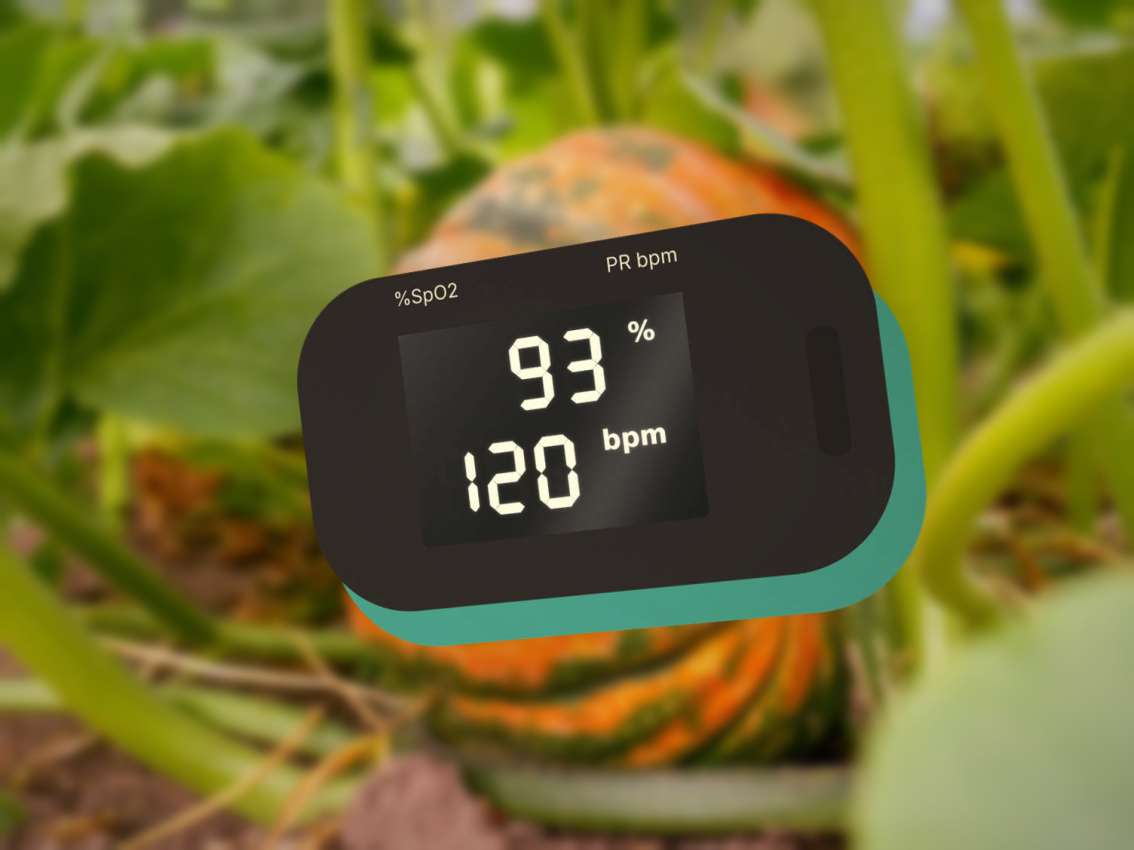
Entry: 120 bpm
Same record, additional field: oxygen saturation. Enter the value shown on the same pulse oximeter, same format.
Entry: 93 %
